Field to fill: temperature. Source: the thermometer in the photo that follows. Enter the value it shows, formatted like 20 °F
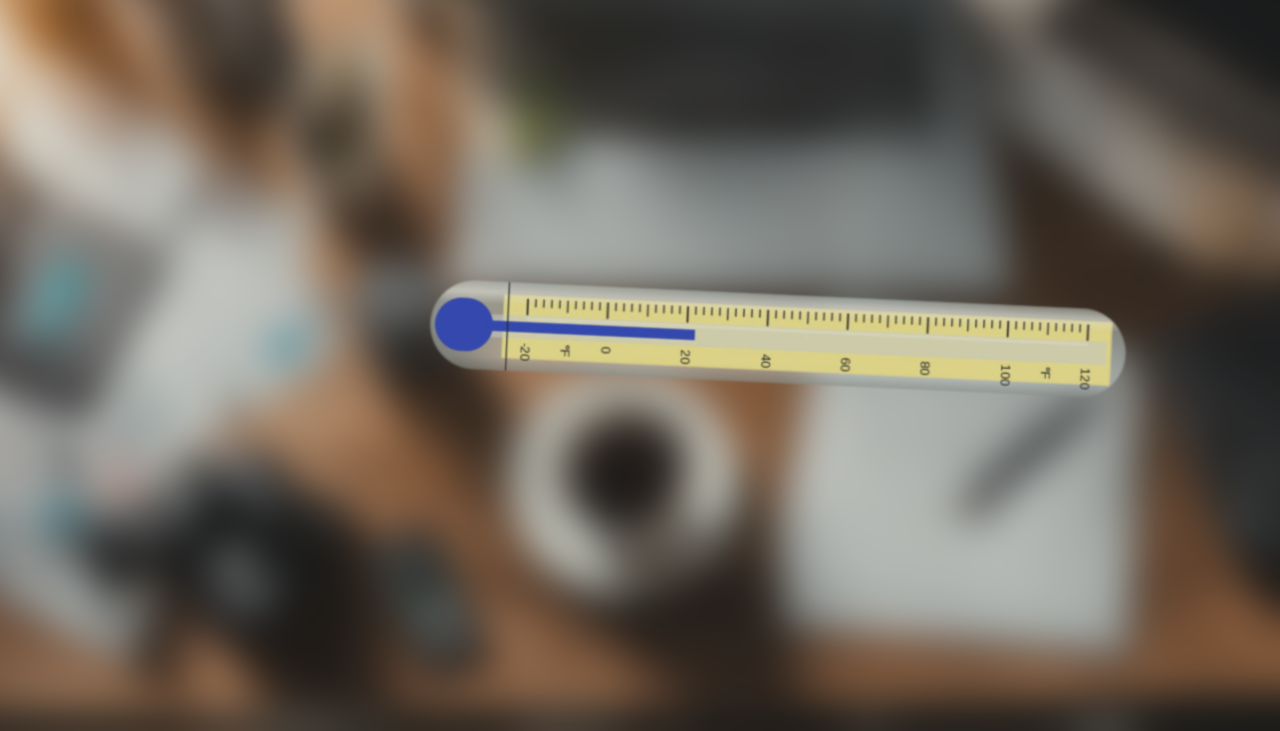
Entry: 22 °F
